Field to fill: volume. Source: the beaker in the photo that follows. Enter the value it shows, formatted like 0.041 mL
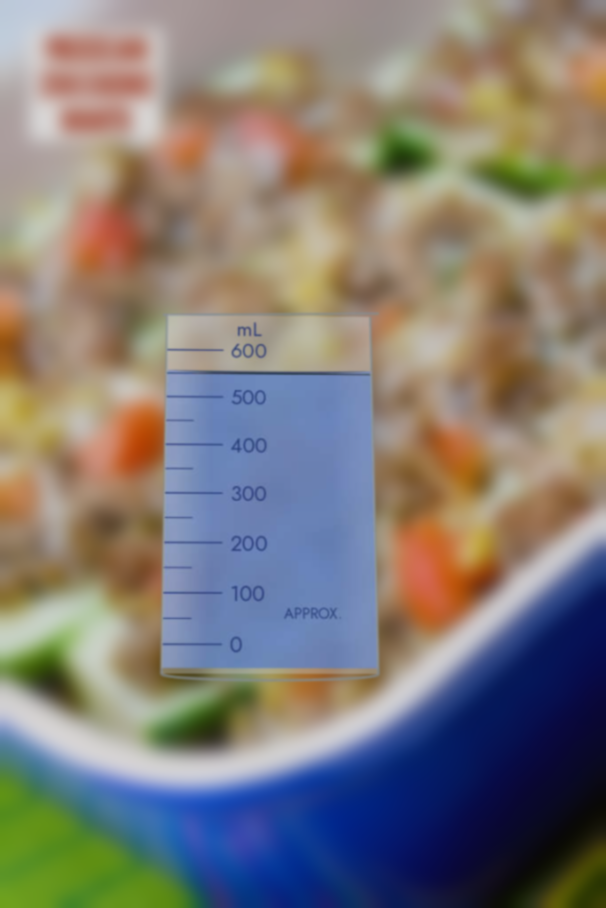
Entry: 550 mL
